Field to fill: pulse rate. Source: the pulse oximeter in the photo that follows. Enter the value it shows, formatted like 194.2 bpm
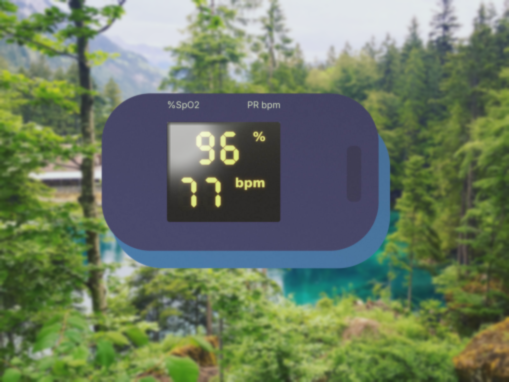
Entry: 77 bpm
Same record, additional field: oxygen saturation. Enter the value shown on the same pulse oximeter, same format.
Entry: 96 %
